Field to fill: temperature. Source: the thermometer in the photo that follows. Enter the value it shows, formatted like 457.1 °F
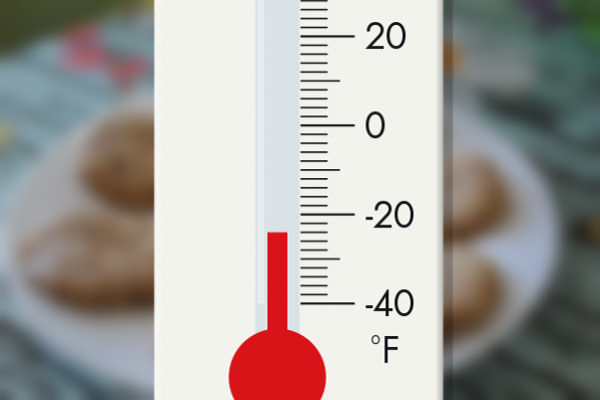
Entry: -24 °F
